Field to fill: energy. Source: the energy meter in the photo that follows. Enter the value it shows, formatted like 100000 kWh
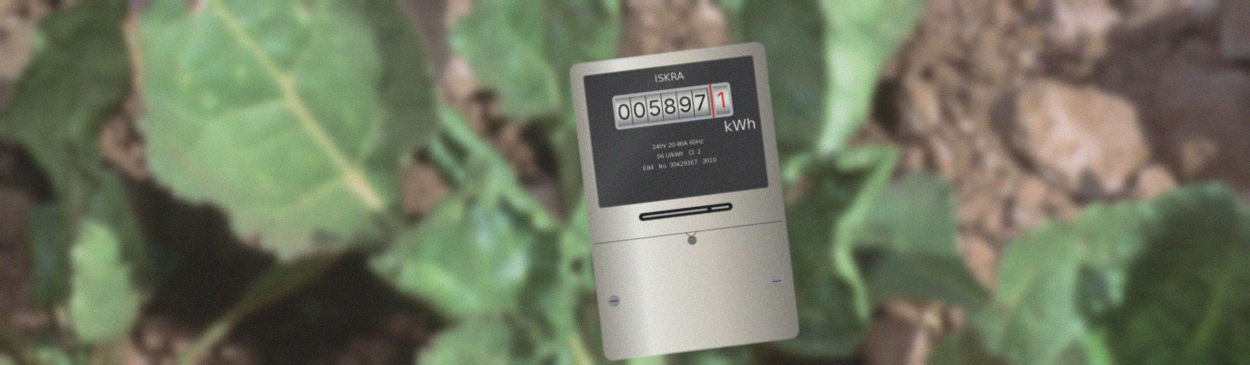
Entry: 5897.1 kWh
